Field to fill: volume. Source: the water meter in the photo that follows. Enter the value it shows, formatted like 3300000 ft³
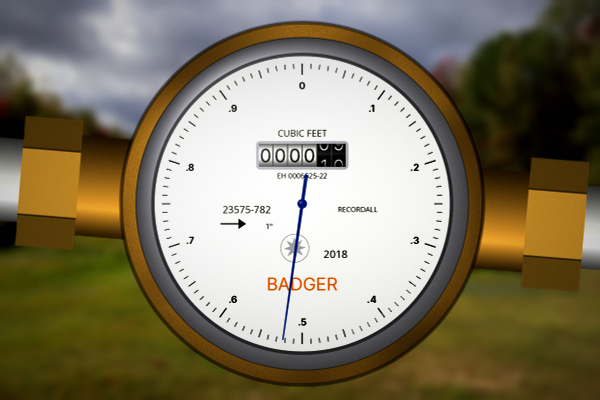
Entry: 9.52 ft³
